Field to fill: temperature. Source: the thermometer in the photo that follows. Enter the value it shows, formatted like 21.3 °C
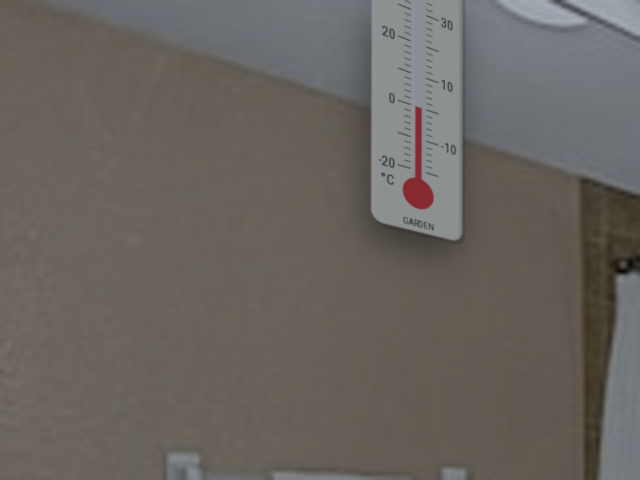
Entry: 0 °C
